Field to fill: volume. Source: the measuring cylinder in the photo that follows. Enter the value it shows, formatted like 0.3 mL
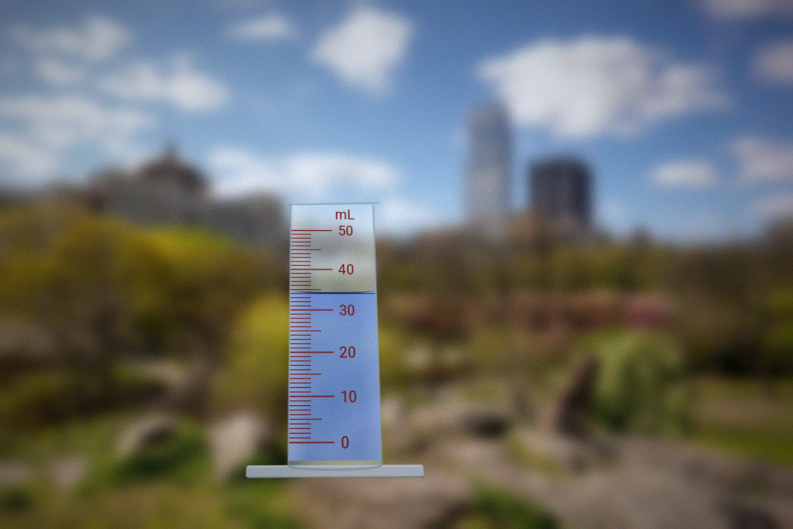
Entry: 34 mL
